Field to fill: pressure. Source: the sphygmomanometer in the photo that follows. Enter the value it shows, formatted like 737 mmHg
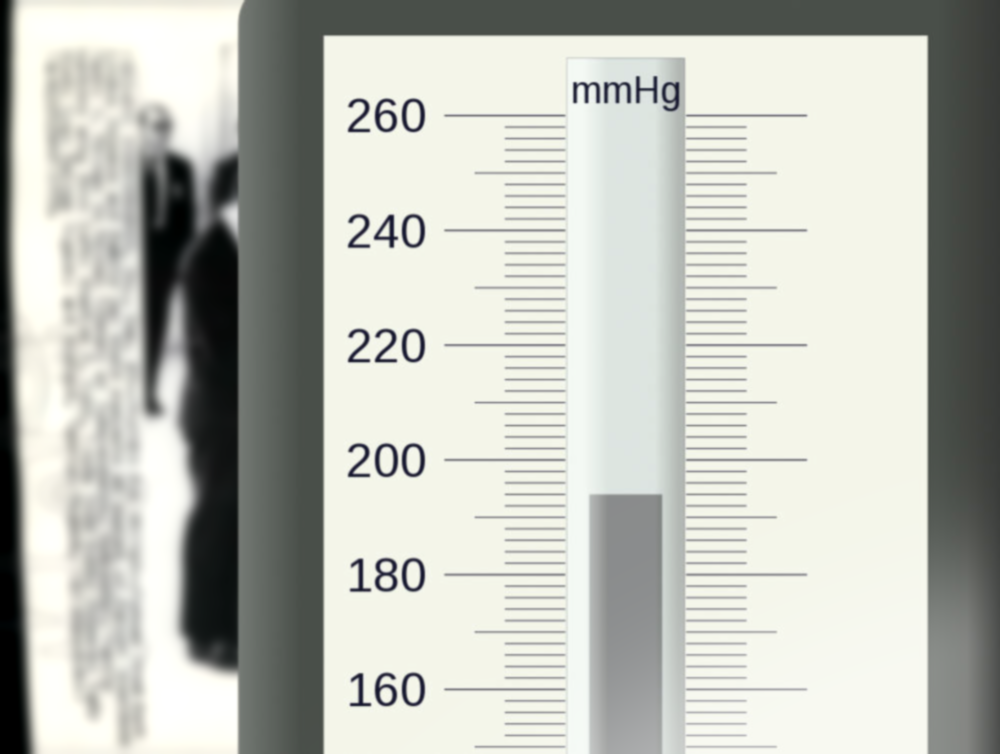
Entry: 194 mmHg
